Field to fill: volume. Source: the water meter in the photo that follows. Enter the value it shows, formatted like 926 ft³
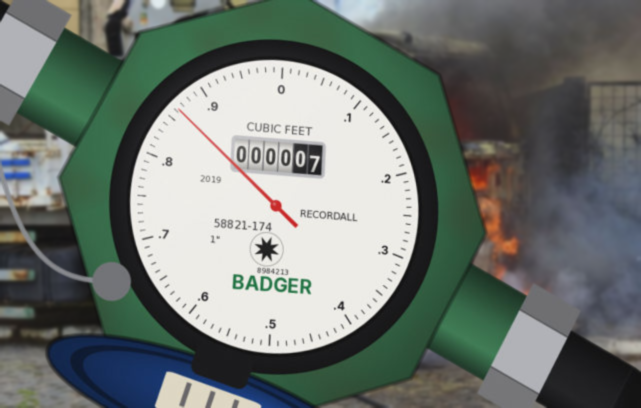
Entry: 6.86 ft³
